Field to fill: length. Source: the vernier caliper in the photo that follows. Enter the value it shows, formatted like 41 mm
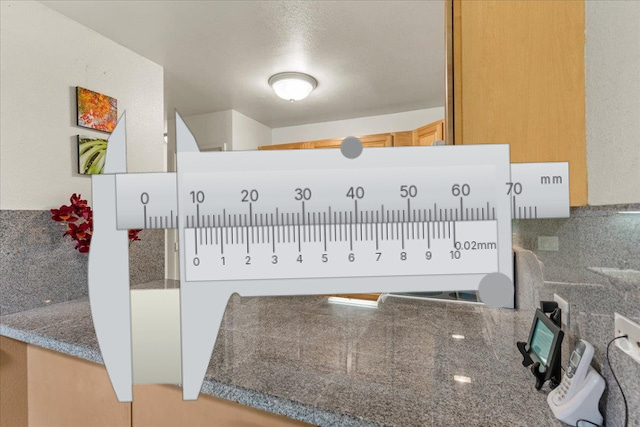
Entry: 9.5 mm
